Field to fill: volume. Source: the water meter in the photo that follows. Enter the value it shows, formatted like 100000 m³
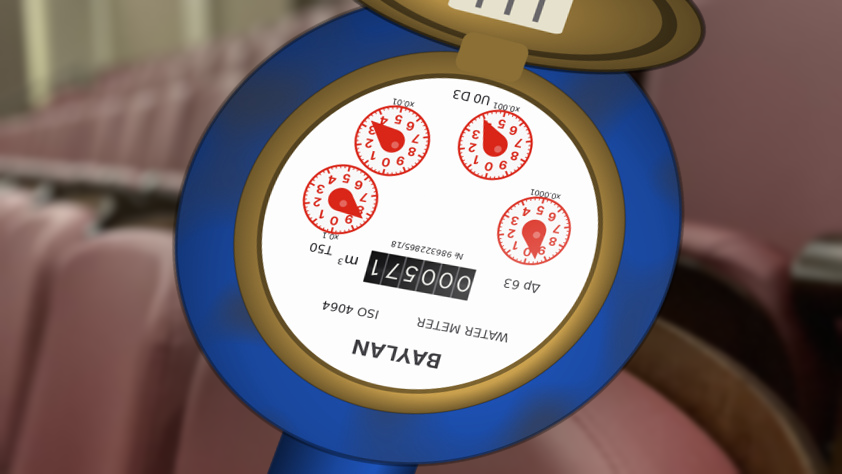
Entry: 571.8339 m³
